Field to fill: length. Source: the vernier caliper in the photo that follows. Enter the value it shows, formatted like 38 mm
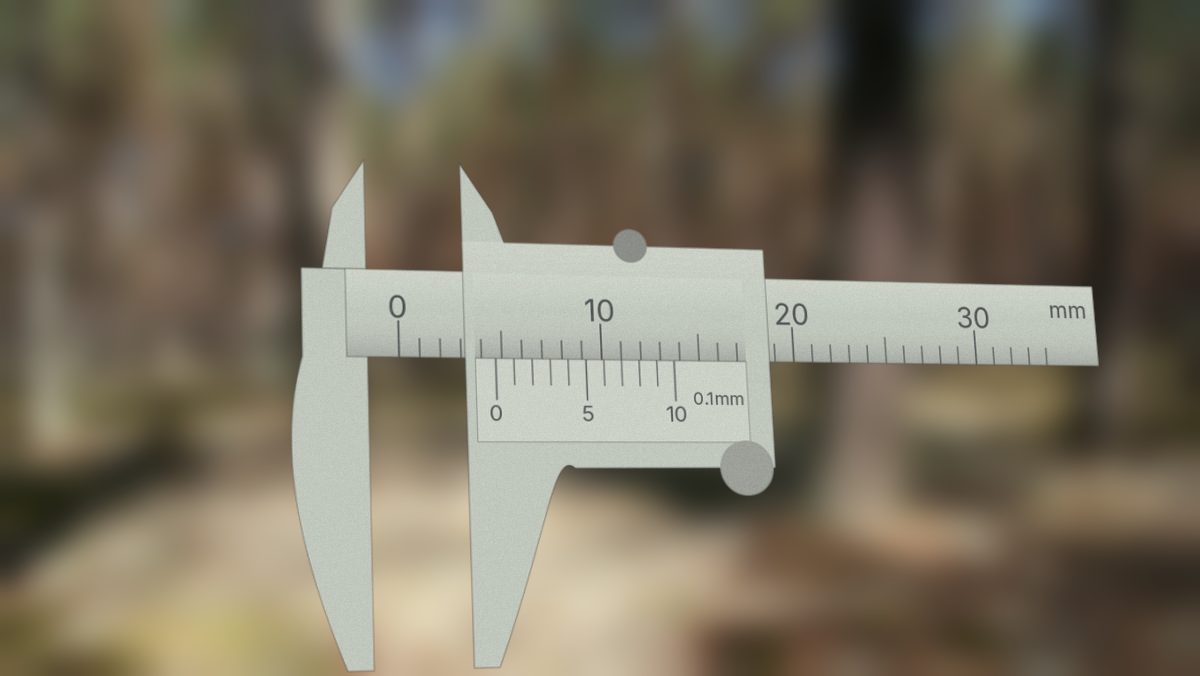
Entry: 4.7 mm
